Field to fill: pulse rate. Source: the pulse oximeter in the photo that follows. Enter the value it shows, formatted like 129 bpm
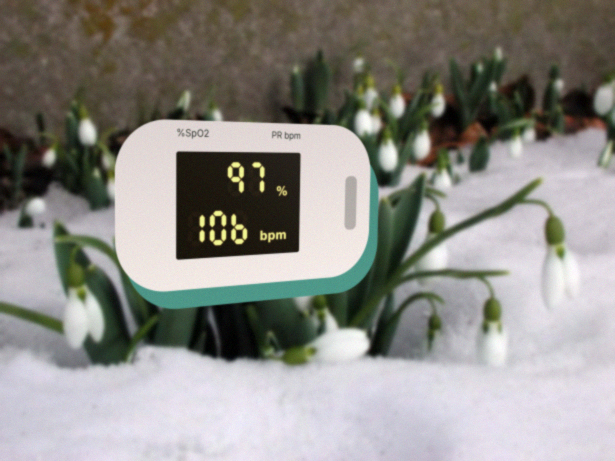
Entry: 106 bpm
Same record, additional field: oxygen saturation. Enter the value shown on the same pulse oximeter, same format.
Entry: 97 %
